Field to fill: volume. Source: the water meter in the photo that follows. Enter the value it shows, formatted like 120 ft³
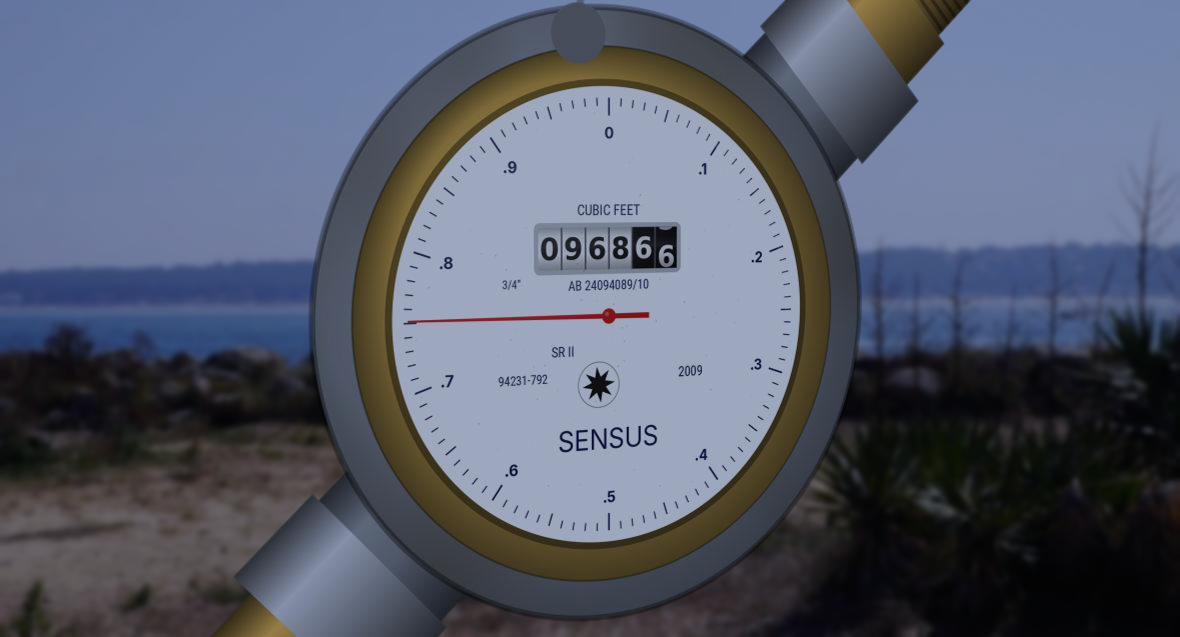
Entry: 96865.75 ft³
